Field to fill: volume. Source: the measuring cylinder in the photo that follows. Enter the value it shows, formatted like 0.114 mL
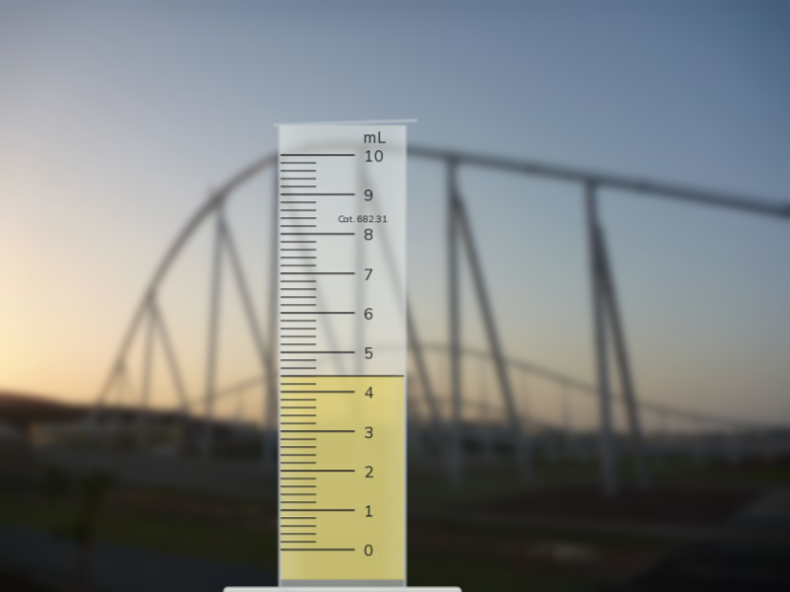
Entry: 4.4 mL
